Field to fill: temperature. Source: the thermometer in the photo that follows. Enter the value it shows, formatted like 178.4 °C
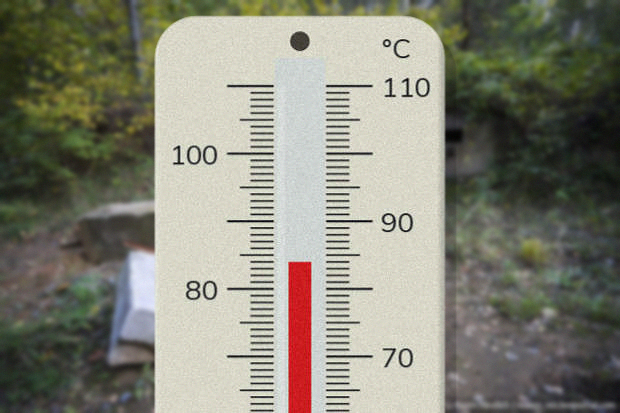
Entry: 84 °C
